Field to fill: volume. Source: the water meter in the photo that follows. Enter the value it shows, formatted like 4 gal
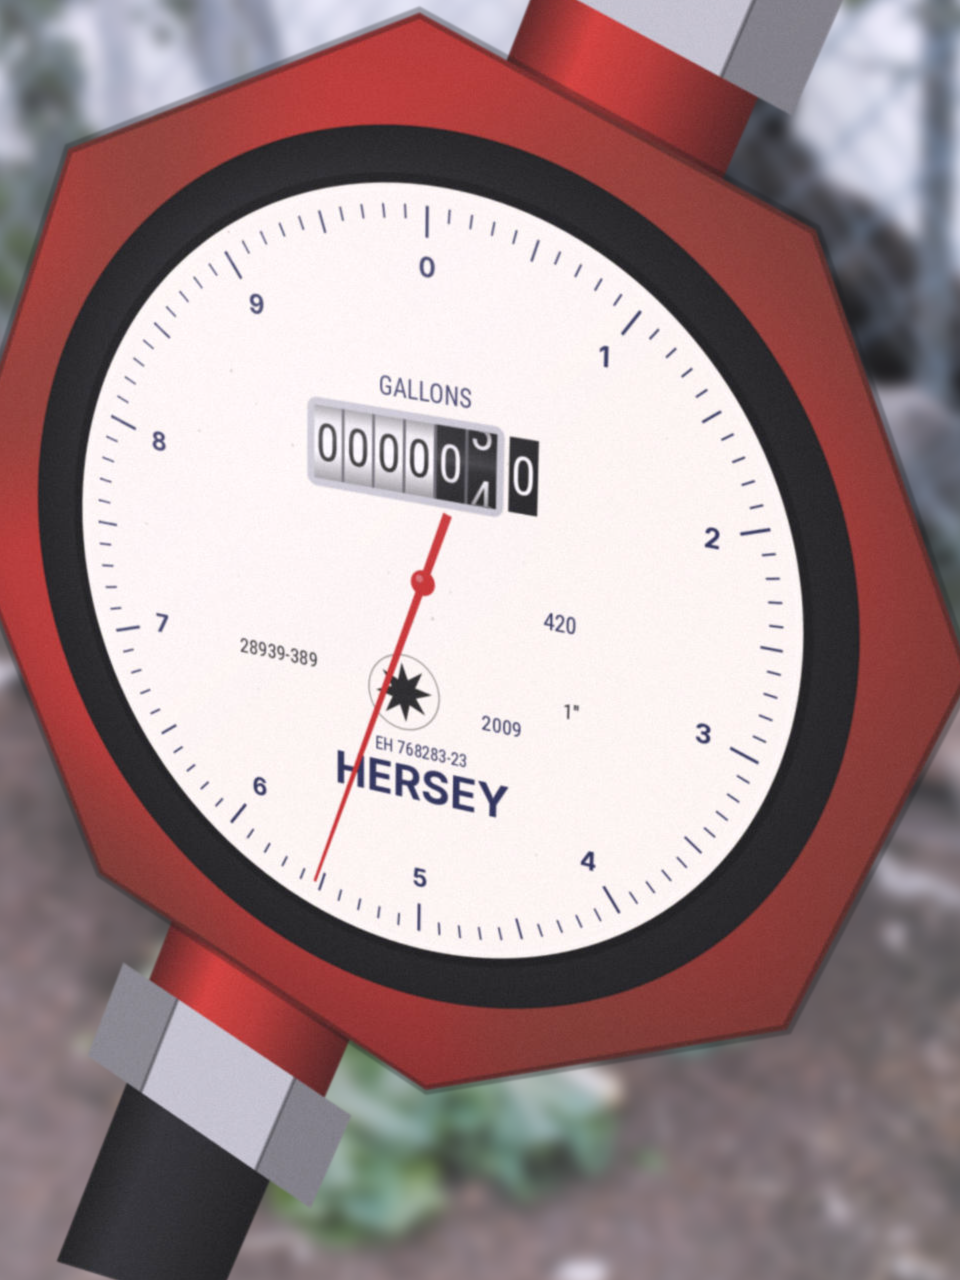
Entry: 35.5 gal
